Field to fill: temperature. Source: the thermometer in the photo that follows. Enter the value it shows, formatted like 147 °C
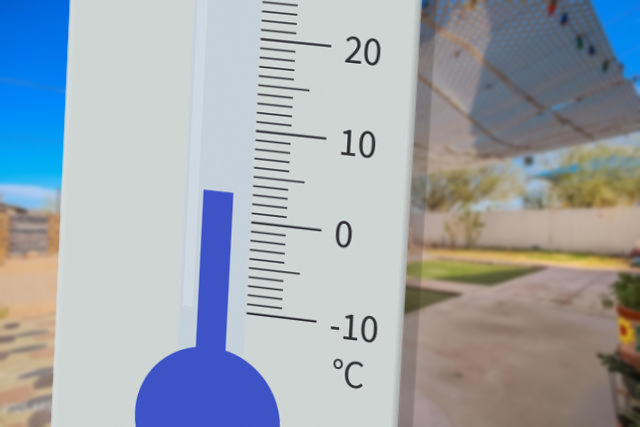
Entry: 3 °C
